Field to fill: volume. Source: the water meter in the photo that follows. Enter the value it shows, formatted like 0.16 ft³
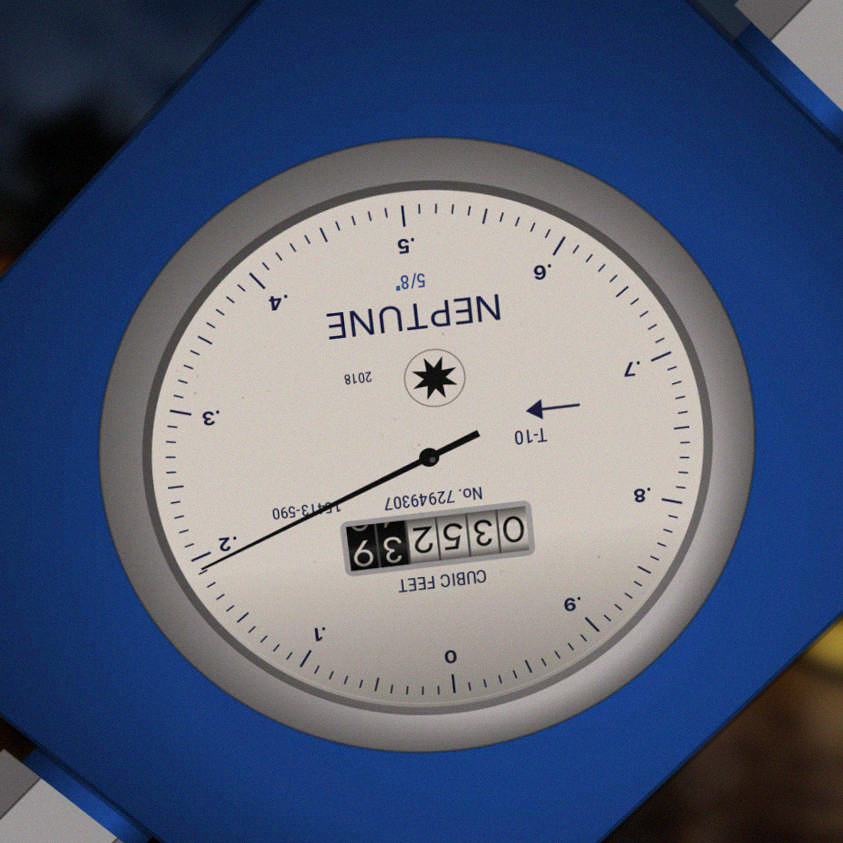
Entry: 35239.19 ft³
